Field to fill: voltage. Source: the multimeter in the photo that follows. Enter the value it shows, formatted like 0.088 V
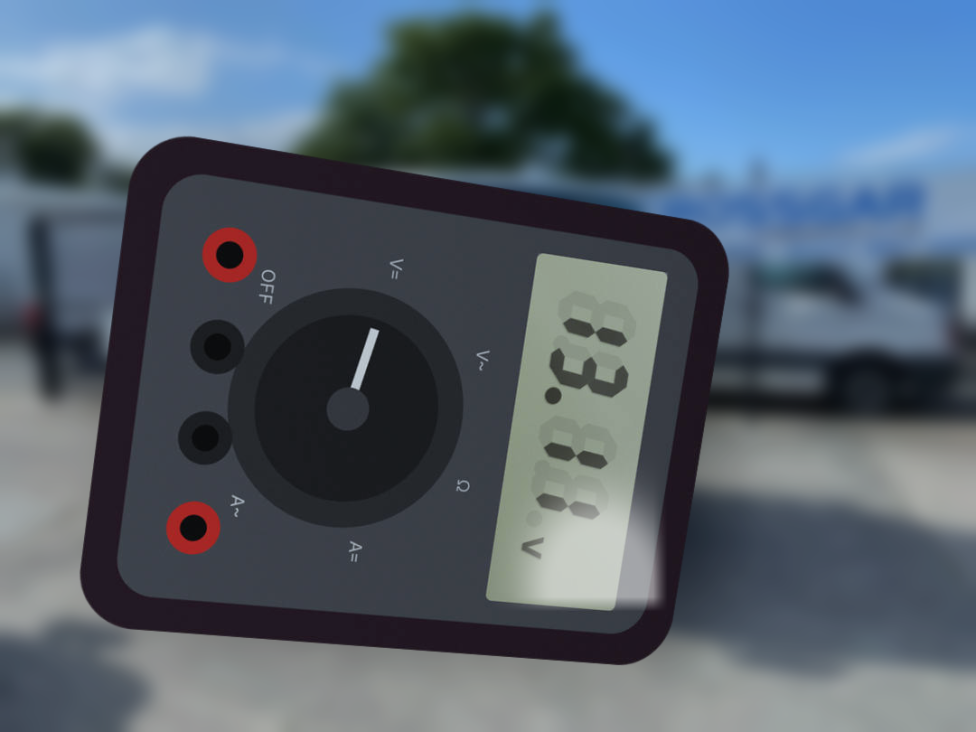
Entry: 13.11 V
